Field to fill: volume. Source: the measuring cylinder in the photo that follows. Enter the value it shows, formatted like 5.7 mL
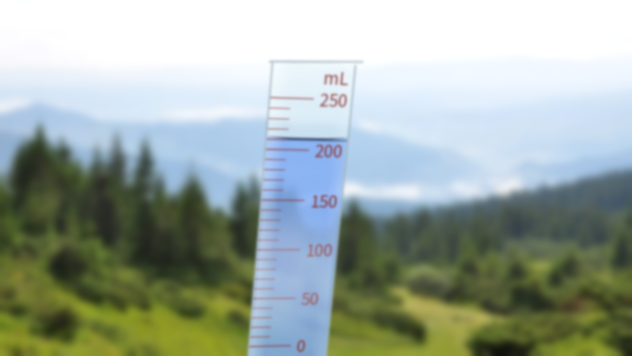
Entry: 210 mL
